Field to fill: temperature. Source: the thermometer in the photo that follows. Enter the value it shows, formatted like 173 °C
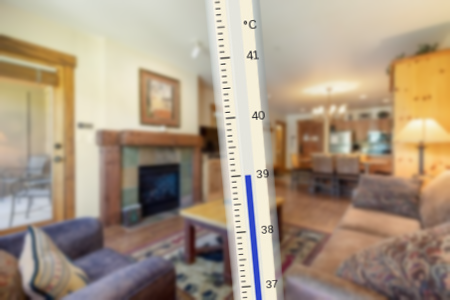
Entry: 39 °C
